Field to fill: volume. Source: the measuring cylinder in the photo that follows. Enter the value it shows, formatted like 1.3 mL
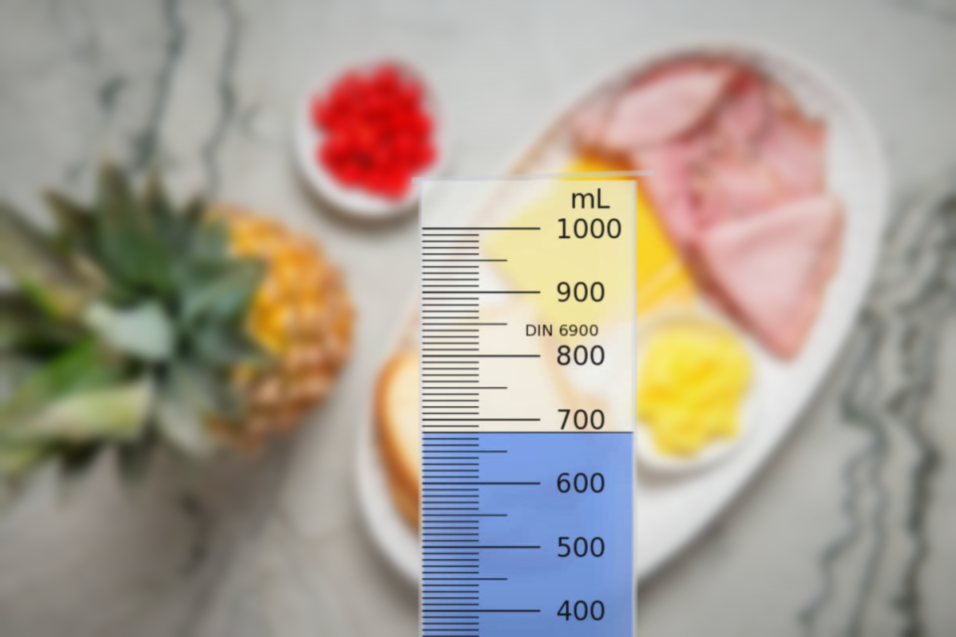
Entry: 680 mL
